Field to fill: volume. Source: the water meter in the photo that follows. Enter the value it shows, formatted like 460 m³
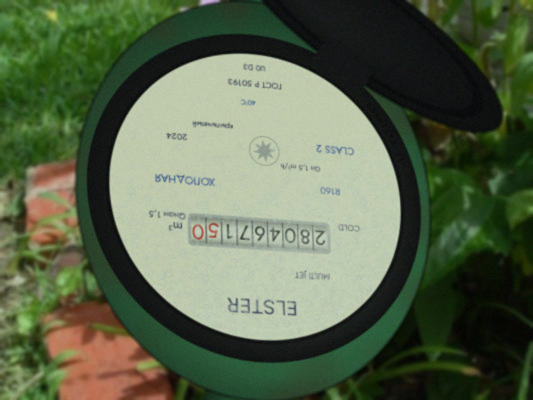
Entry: 2804671.50 m³
